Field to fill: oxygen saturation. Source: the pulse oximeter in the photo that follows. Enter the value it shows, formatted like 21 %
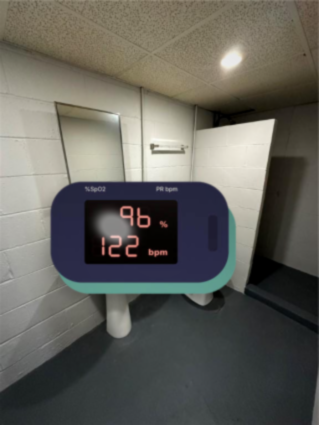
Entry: 96 %
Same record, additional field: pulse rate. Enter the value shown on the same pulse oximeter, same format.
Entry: 122 bpm
